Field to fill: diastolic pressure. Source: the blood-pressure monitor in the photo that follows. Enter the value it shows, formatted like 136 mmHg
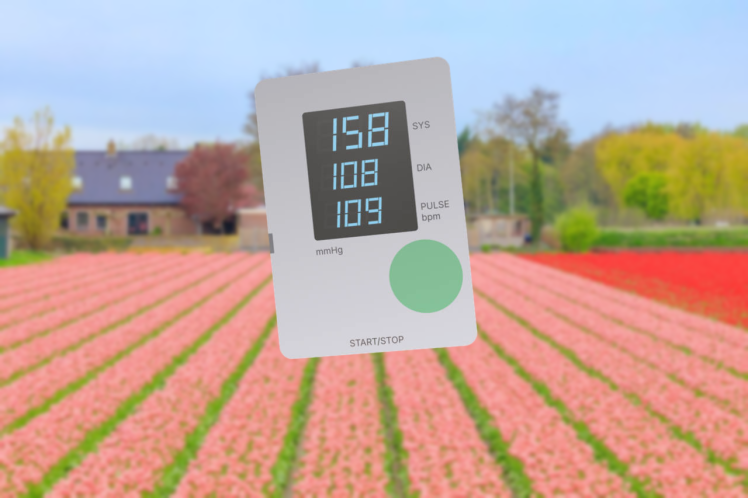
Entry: 108 mmHg
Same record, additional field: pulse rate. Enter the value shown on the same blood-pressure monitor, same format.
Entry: 109 bpm
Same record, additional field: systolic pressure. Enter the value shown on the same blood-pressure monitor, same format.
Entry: 158 mmHg
